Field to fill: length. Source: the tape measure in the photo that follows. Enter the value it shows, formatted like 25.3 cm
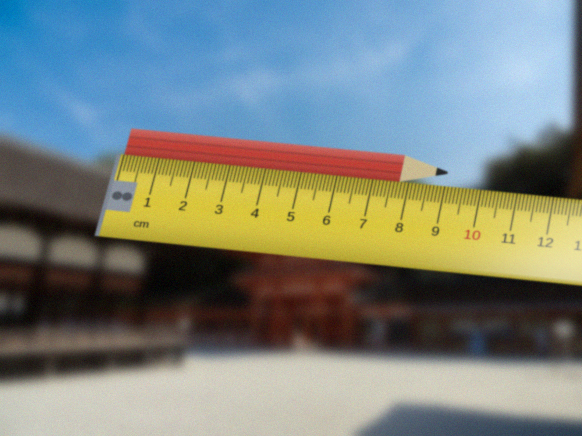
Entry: 9 cm
